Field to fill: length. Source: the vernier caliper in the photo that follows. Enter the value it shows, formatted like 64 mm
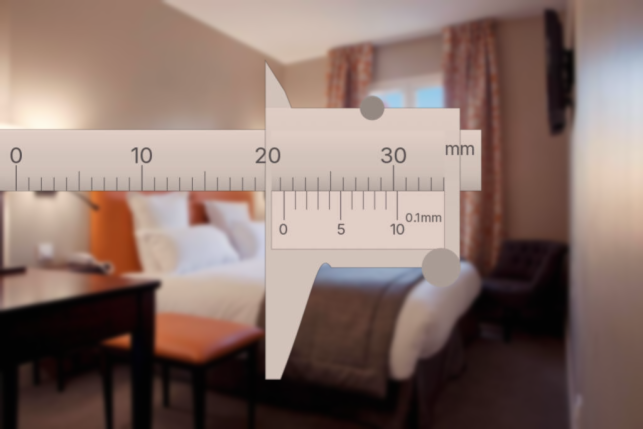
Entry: 21.3 mm
